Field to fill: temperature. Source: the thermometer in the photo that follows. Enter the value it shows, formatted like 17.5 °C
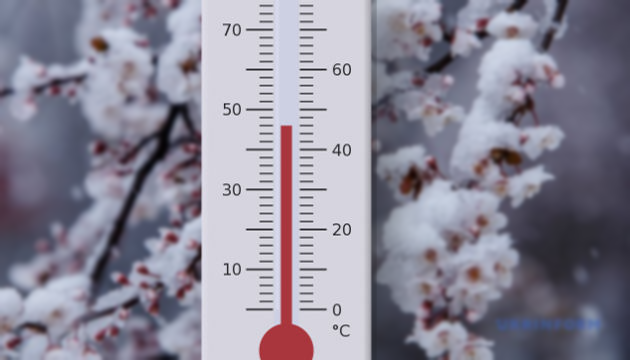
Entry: 46 °C
